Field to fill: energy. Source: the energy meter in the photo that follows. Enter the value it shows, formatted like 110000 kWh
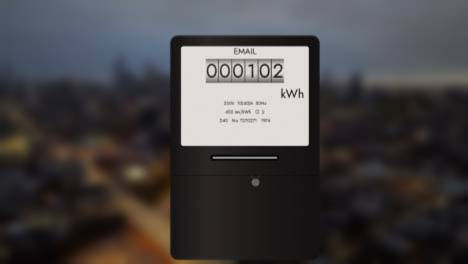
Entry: 102 kWh
